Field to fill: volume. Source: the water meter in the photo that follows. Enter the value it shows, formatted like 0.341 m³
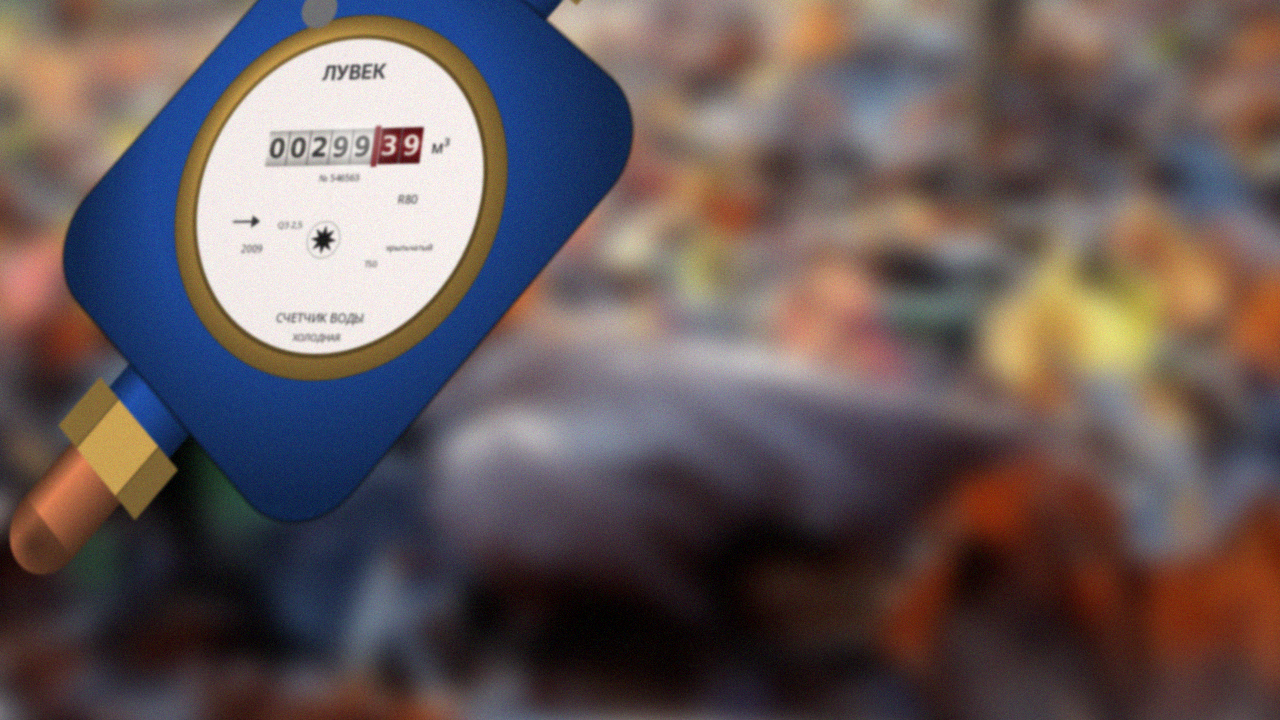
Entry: 299.39 m³
